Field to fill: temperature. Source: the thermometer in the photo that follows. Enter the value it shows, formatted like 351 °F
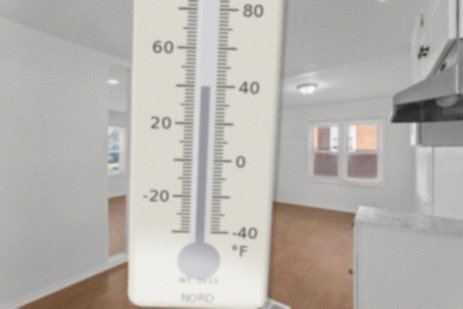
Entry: 40 °F
